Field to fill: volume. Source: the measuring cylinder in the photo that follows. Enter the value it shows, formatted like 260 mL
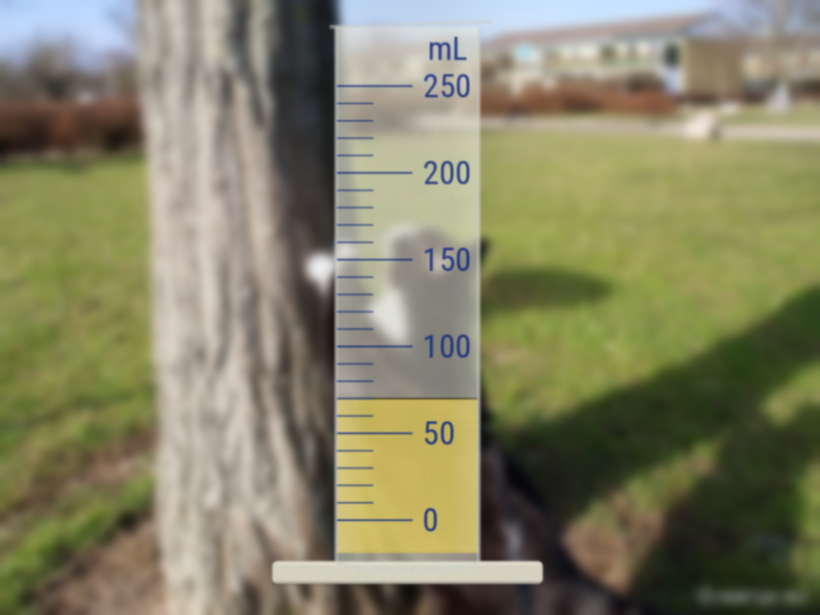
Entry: 70 mL
